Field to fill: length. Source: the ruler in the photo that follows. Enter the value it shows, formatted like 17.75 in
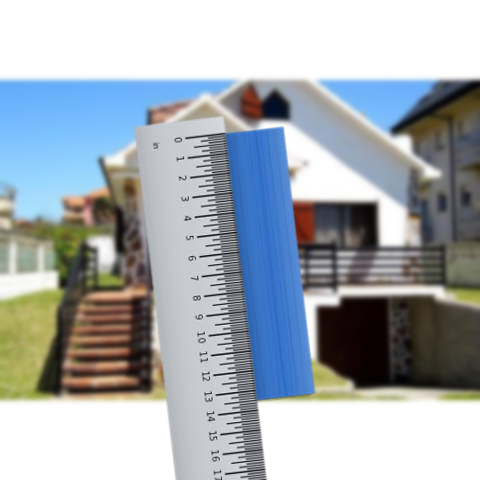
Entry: 13.5 in
